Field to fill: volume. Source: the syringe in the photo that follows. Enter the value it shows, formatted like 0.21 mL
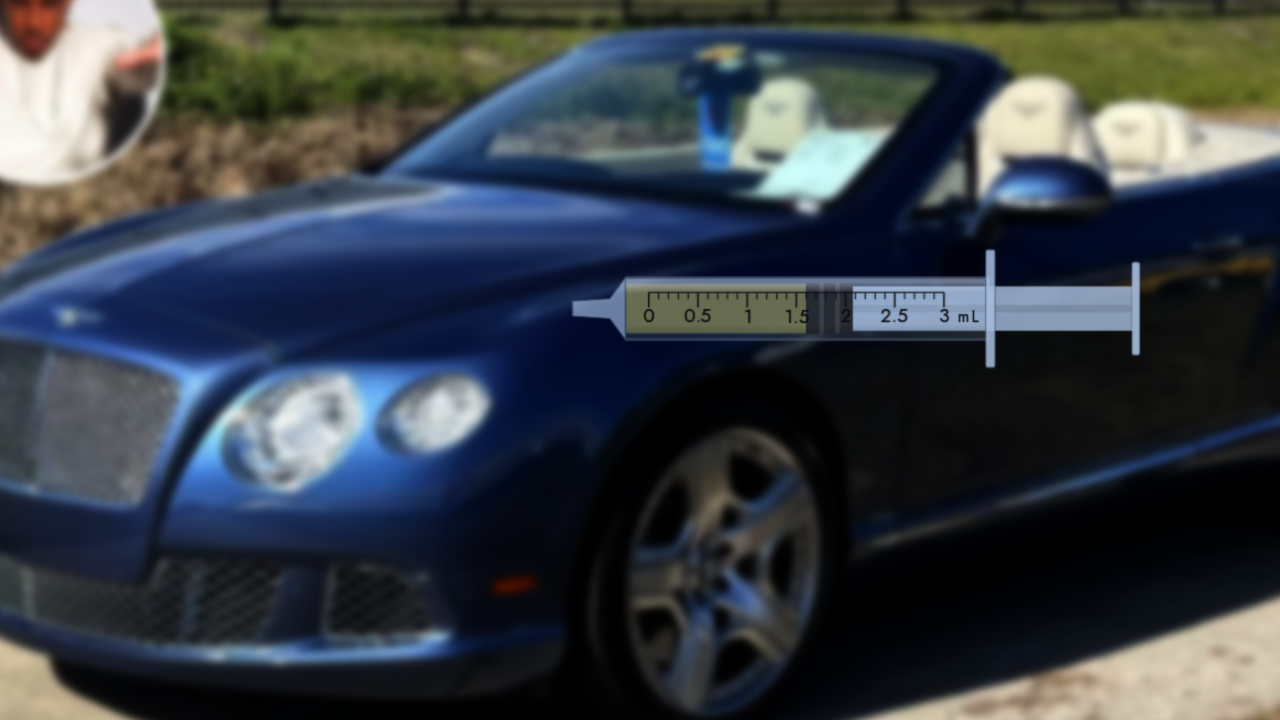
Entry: 1.6 mL
